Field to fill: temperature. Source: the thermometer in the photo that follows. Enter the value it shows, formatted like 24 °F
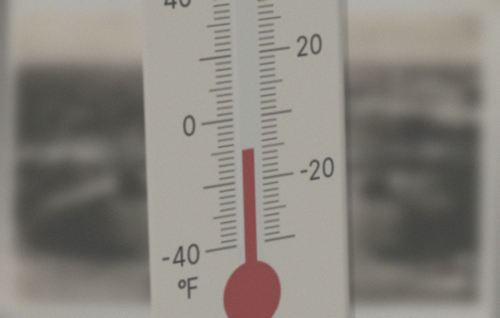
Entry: -10 °F
